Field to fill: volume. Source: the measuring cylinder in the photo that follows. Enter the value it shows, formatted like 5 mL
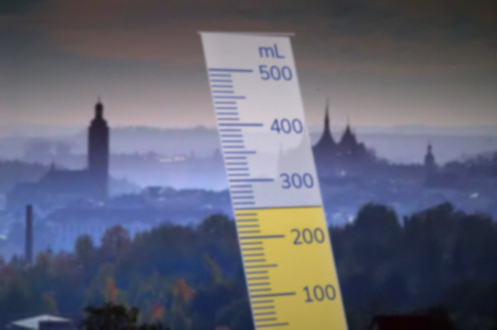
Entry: 250 mL
